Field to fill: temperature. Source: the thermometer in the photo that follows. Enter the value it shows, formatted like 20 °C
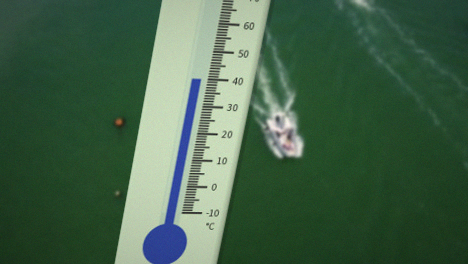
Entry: 40 °C
